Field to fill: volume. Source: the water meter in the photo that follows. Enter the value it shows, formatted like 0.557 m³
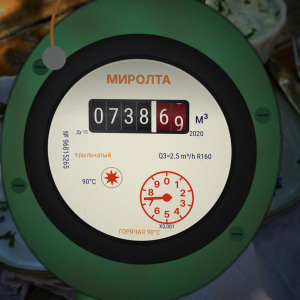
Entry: 738.687 m³
